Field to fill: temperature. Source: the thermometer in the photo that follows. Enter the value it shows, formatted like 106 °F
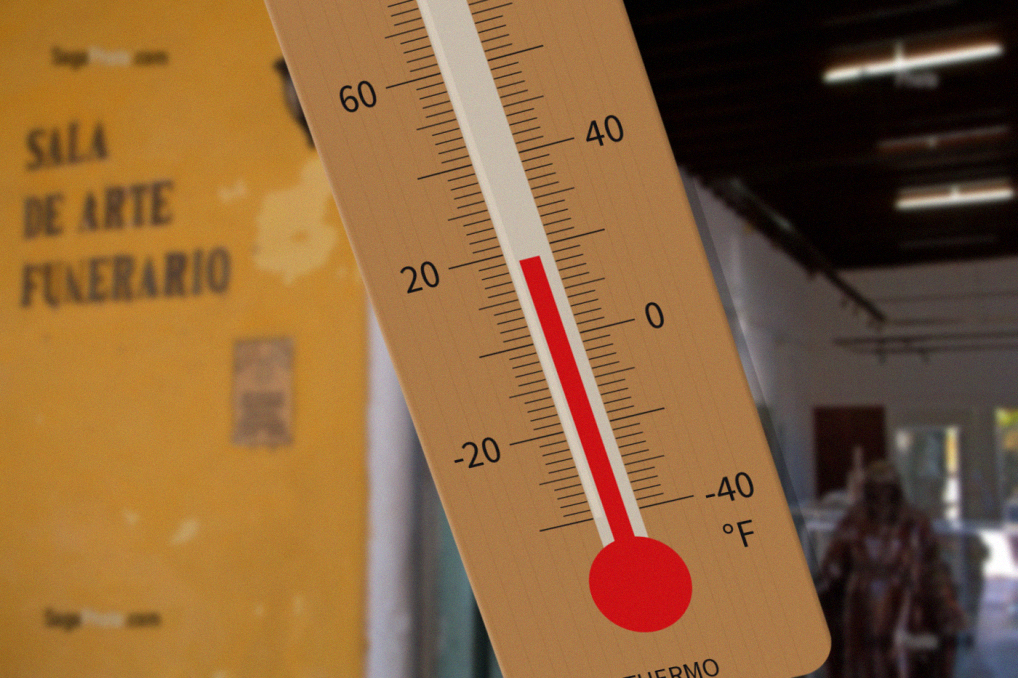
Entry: 18 °F
